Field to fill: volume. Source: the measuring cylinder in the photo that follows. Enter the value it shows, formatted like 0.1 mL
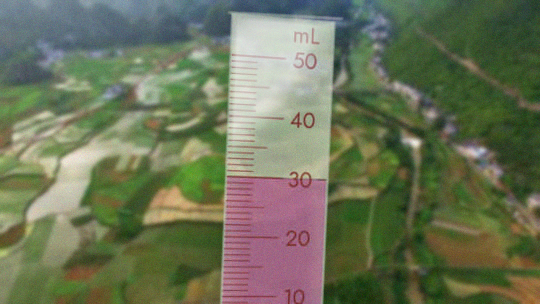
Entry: 30 mL
